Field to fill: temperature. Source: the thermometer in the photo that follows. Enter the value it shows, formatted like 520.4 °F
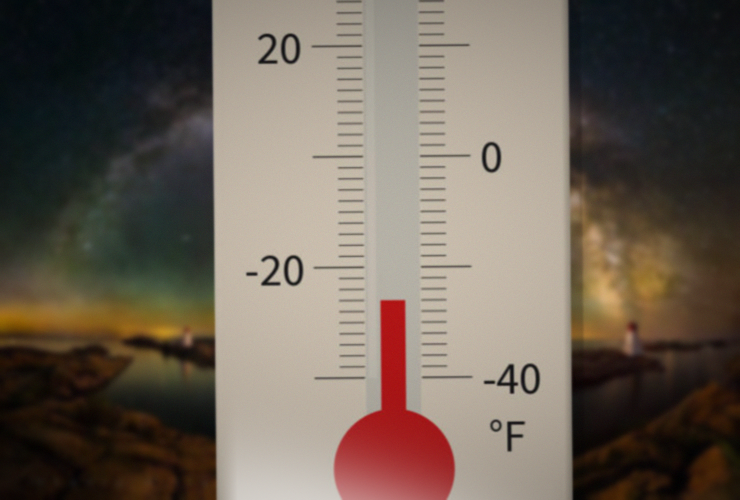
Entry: -26 °F
